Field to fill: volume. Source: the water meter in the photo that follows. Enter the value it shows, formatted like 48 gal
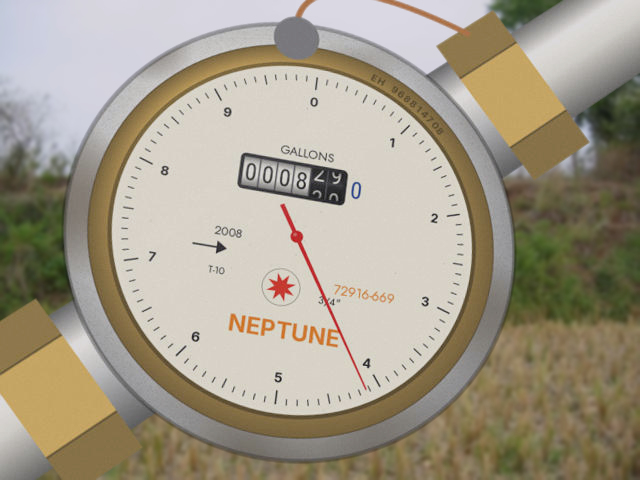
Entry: 8294.1 gal
